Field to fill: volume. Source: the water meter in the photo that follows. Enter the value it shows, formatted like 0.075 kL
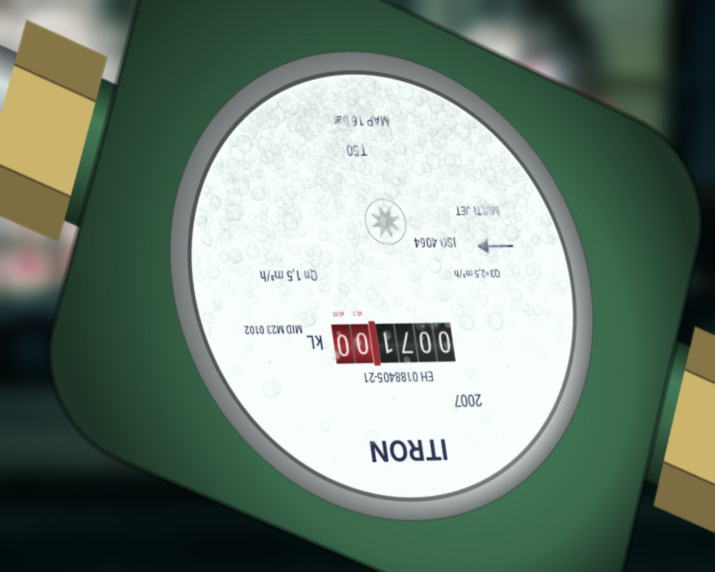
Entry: 71.00 kL
